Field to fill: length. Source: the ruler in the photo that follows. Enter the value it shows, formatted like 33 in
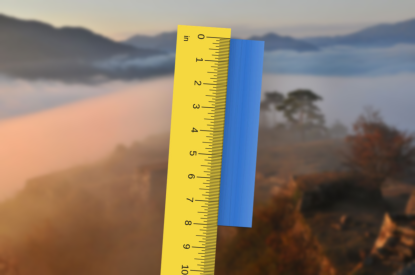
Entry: 8 in
